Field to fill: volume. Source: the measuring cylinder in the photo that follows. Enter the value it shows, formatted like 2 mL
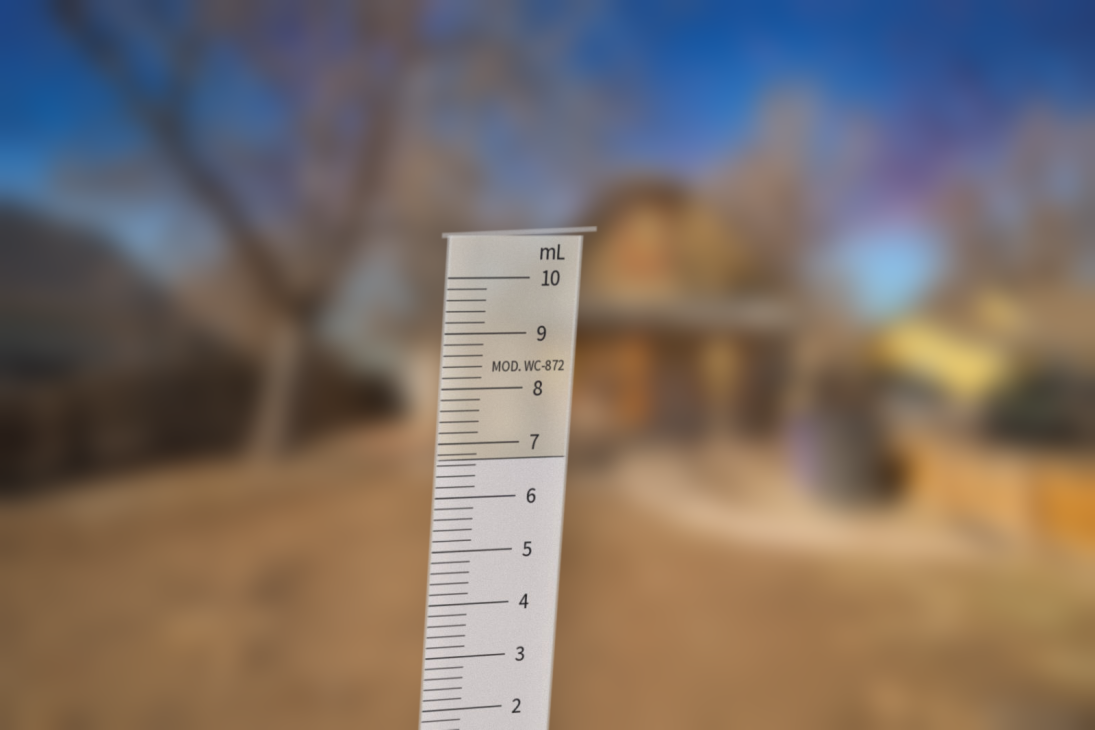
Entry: 6.7 mL
